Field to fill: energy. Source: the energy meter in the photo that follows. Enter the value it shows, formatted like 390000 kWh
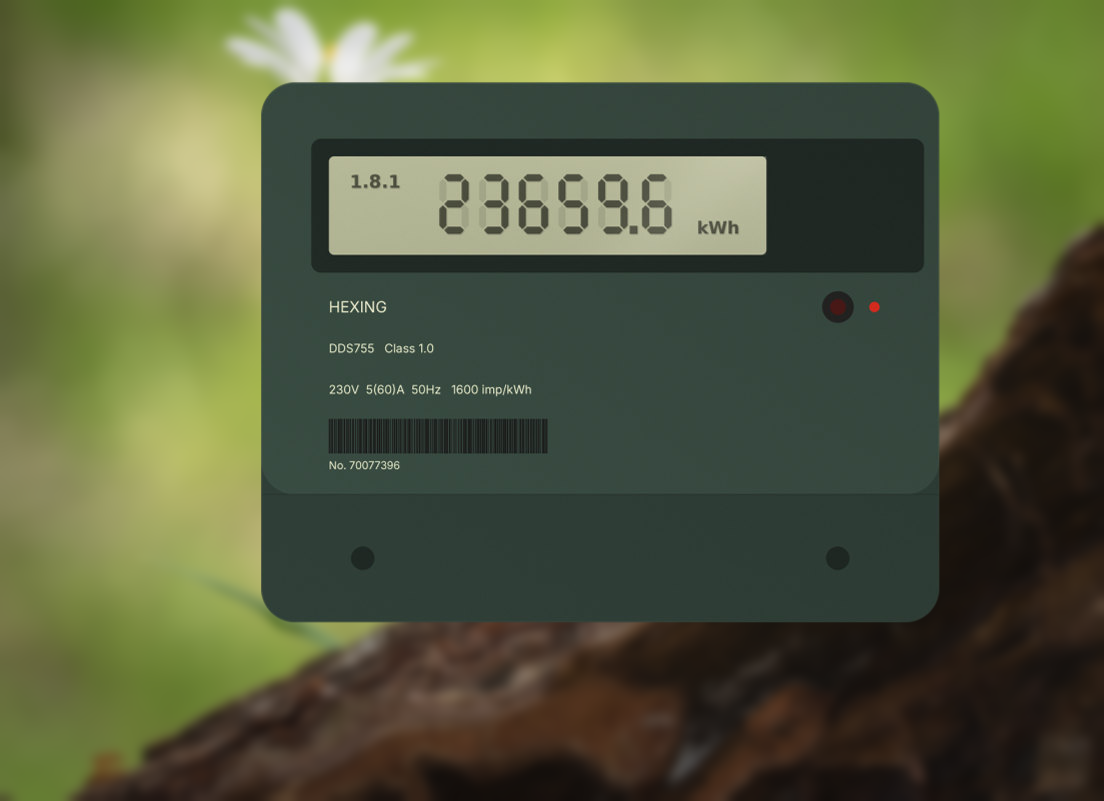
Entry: 23659.6 kWh
